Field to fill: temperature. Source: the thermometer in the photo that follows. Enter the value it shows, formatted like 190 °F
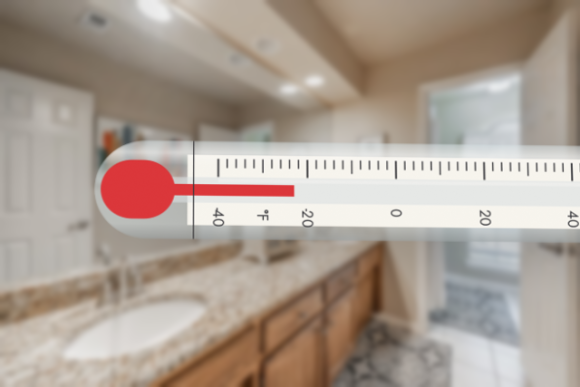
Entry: -23 °F
